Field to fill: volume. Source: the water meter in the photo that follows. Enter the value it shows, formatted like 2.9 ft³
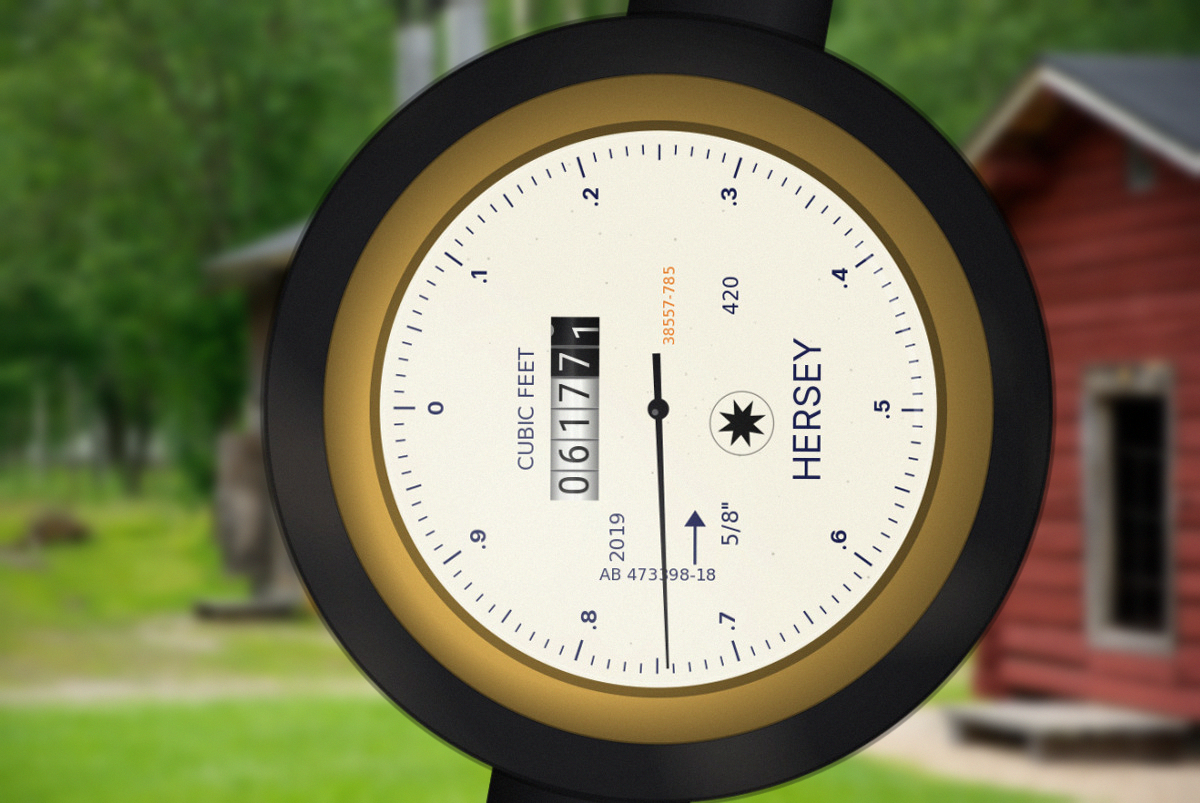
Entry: 61770.74 ft³
